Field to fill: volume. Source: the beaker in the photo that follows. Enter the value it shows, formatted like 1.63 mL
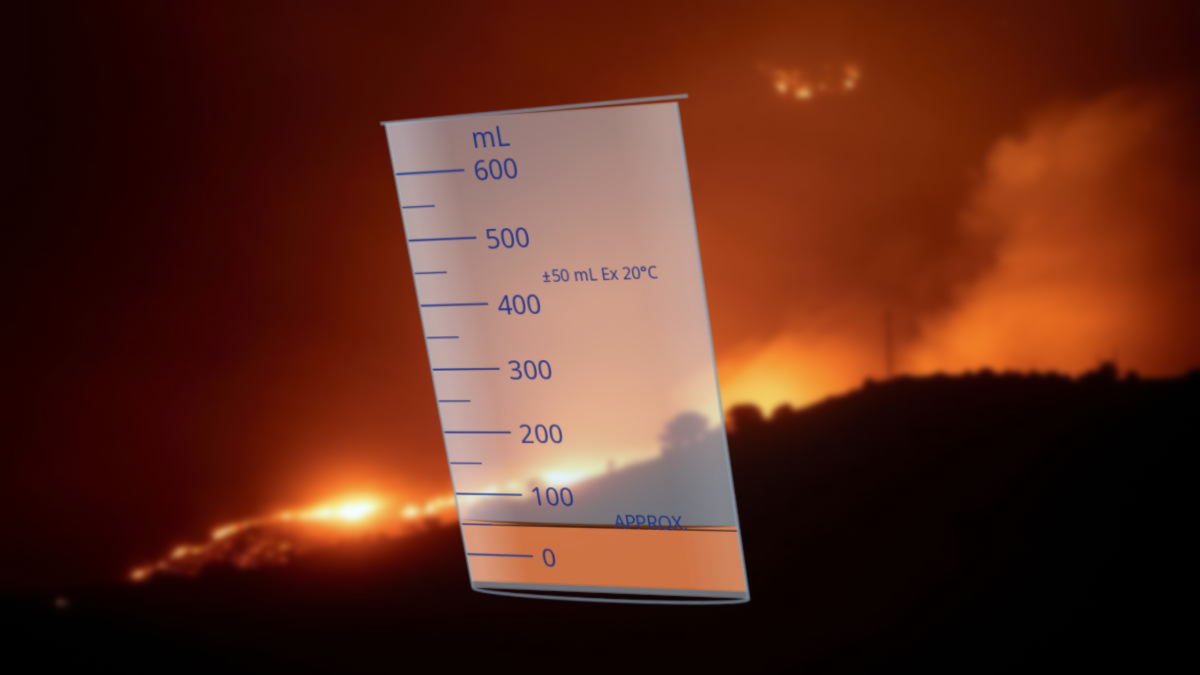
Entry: 50 mL
